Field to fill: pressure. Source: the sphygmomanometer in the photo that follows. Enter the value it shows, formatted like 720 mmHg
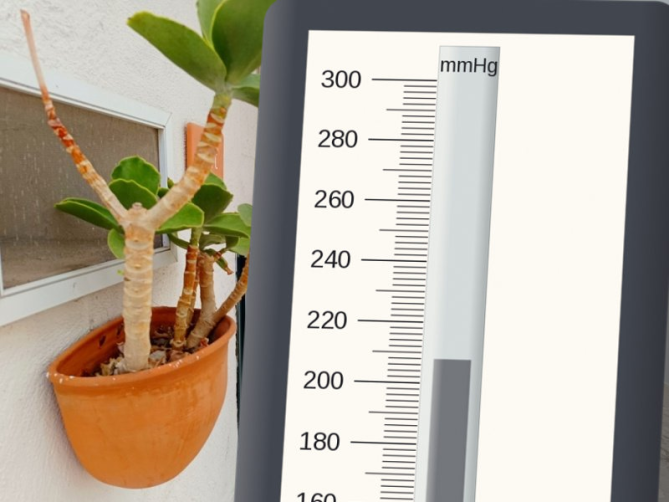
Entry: 208 mmHg
